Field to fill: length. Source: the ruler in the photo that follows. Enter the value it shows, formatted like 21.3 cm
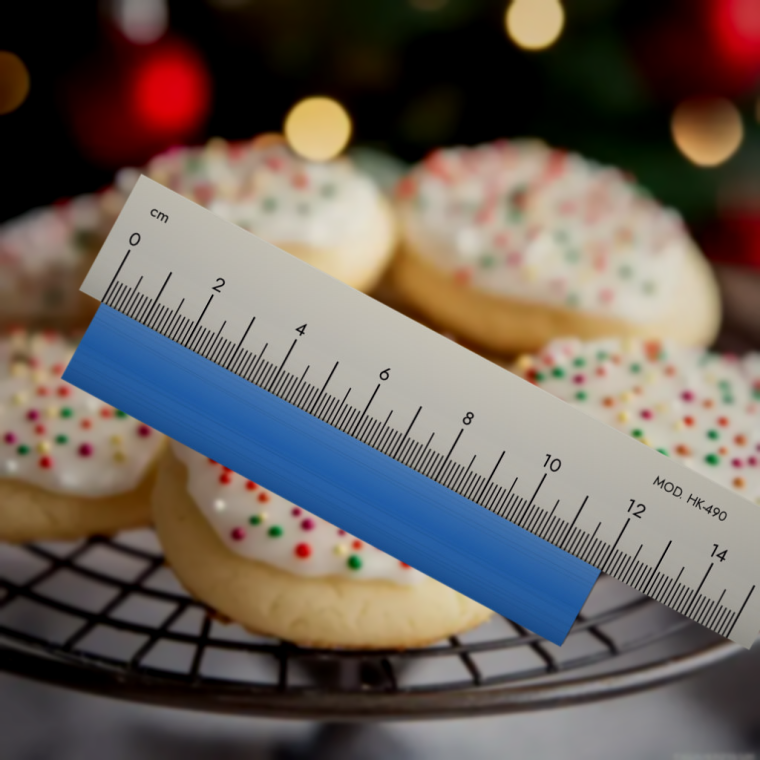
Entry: 12 cm
